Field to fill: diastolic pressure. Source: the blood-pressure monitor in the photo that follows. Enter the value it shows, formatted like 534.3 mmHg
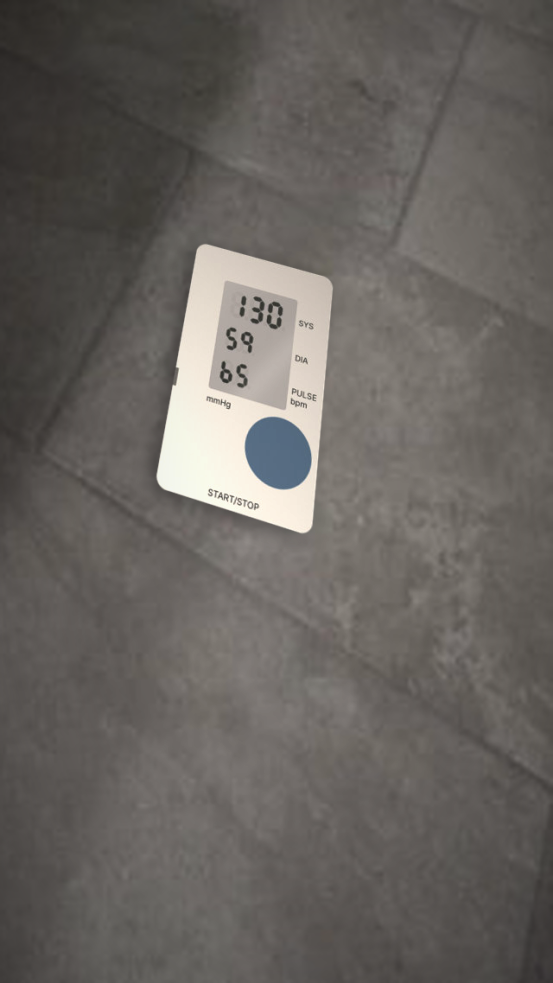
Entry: 59 mmHg
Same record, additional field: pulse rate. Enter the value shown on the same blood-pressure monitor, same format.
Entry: 65 bpm
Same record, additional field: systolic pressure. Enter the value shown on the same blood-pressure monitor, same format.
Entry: 130 mmHg
